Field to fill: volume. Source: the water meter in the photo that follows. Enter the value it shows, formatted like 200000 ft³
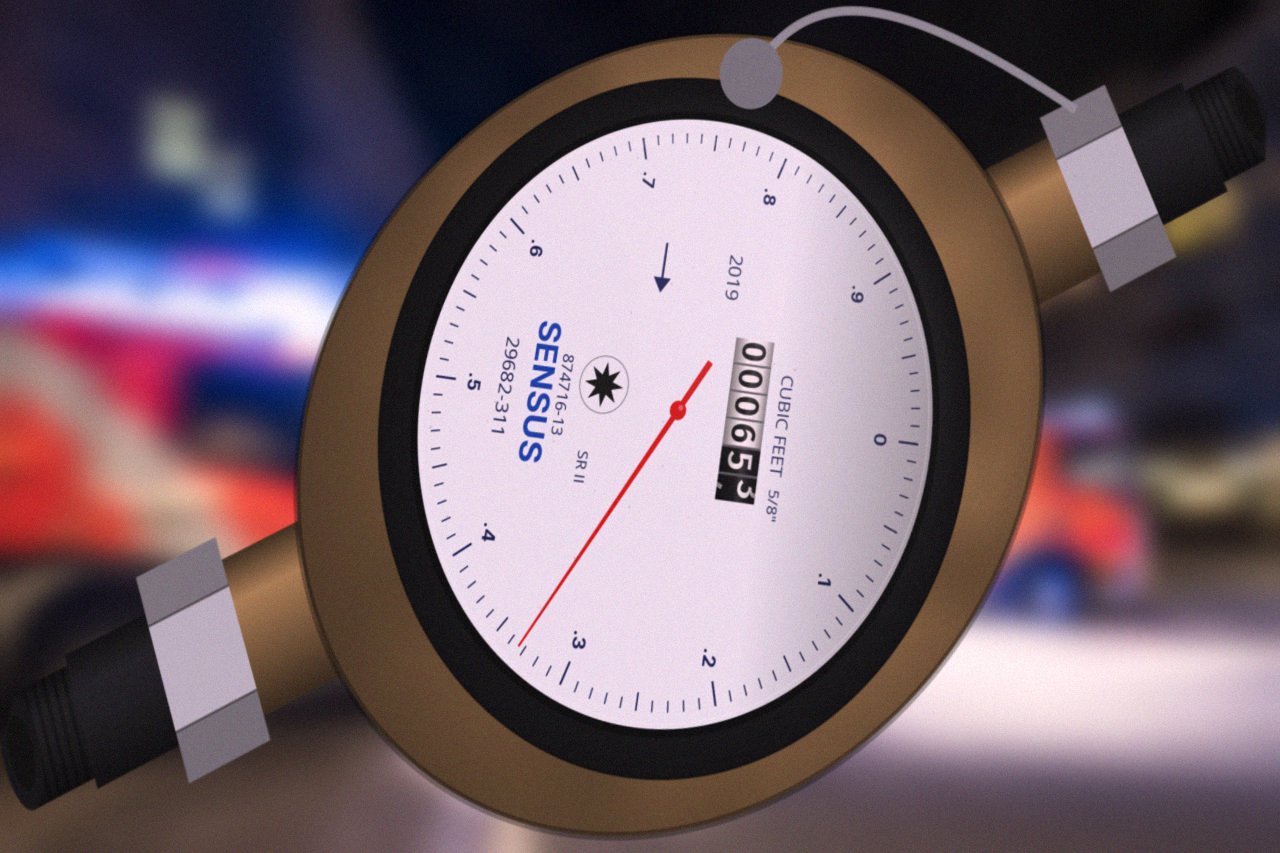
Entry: 653.33 ft³
